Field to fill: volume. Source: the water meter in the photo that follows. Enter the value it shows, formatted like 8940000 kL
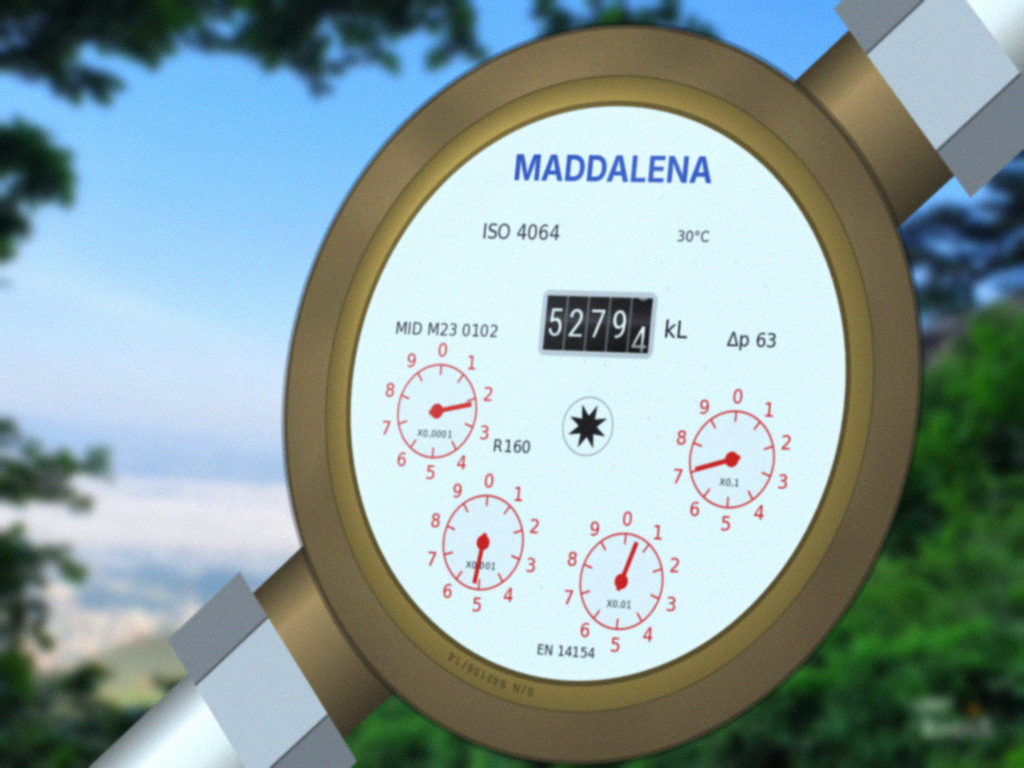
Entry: 52793.7052 kL
